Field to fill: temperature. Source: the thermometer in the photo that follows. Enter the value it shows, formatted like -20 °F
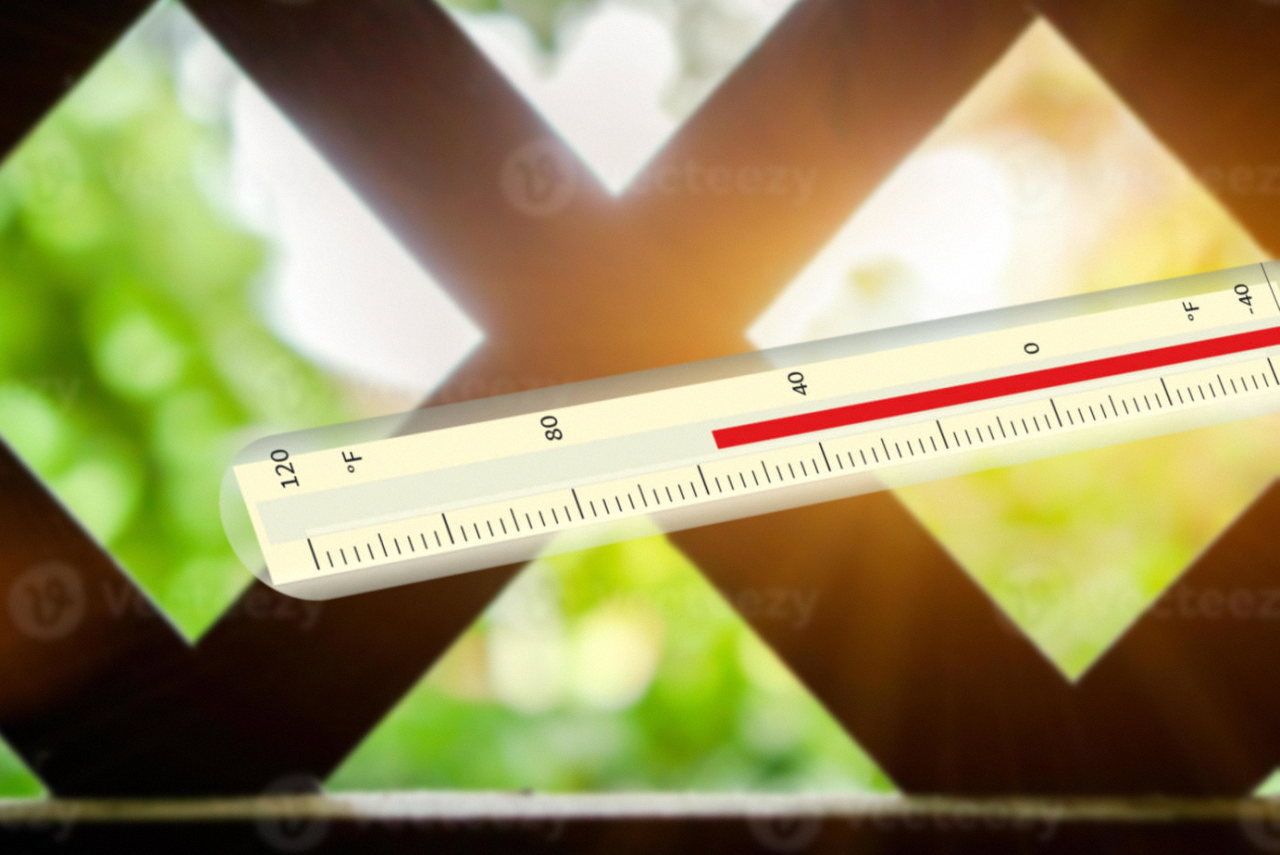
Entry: 56 °F
